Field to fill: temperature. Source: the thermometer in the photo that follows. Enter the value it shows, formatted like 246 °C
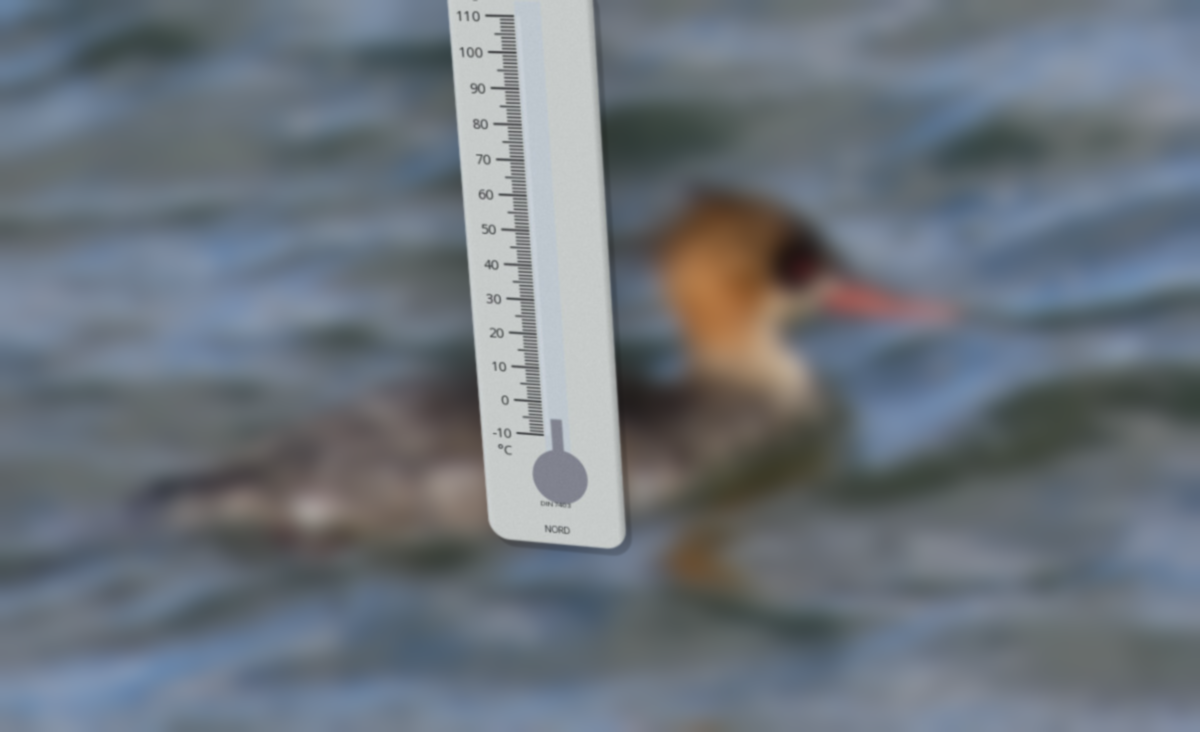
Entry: -5 °C
